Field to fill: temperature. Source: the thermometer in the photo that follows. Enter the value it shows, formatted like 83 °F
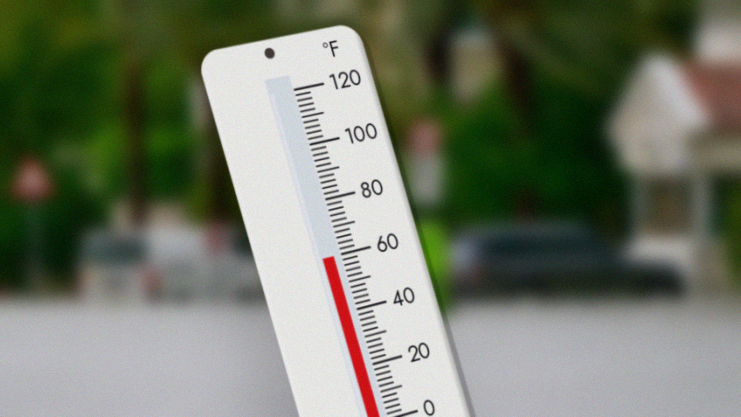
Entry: 60 °F
